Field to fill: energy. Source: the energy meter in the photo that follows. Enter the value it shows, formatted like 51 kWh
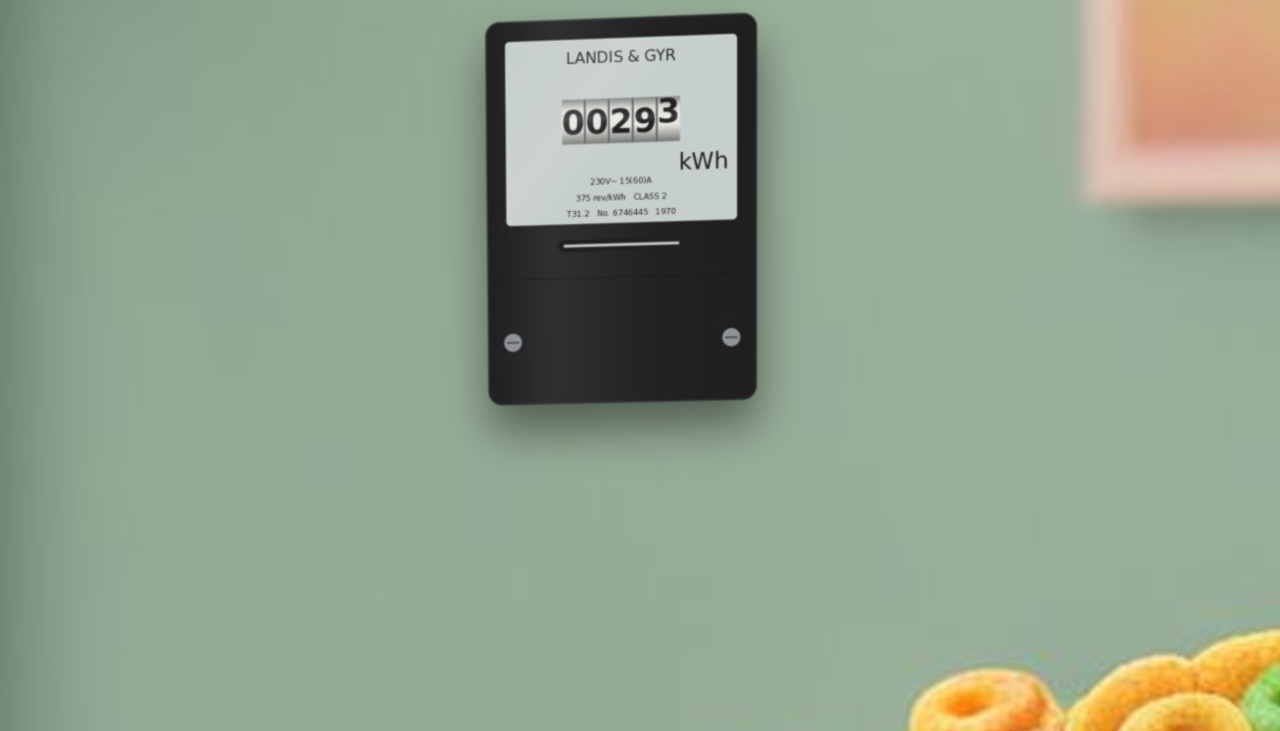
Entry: 293 kWh
